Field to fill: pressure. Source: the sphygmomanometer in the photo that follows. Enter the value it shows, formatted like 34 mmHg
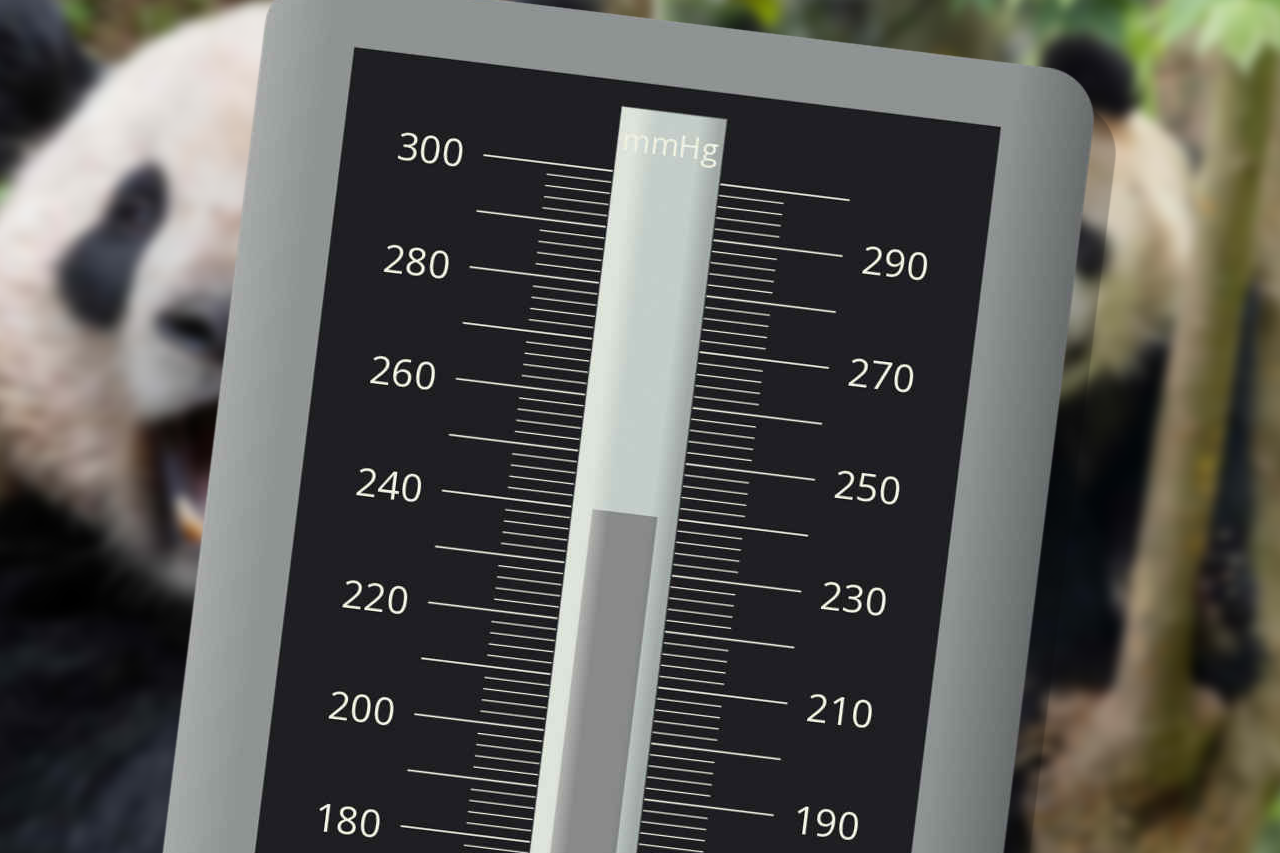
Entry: 240 mmHg
